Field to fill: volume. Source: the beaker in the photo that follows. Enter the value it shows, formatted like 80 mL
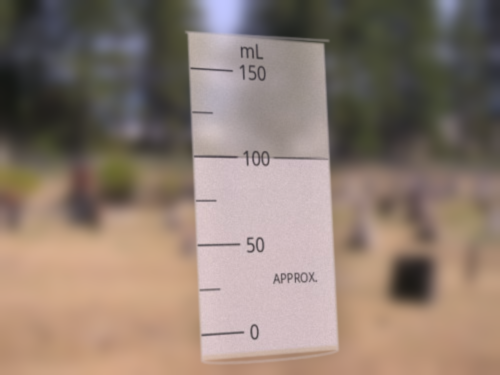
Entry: 100 mL
